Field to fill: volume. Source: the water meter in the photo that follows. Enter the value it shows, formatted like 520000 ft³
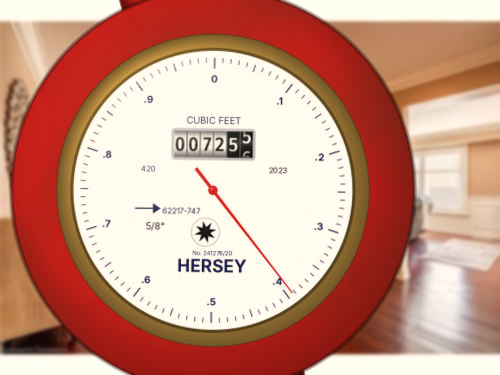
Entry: 7255.39 ft³
